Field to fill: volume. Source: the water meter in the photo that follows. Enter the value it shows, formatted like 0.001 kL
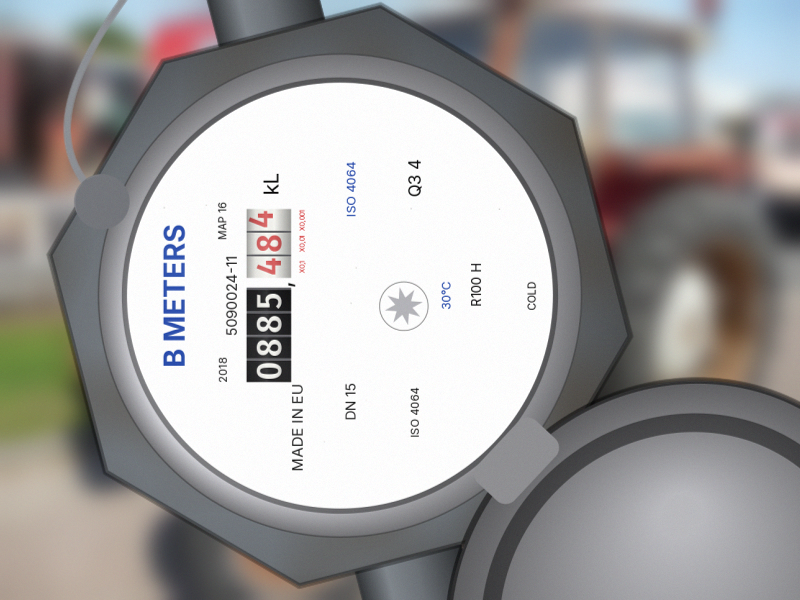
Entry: 885.484 kL
